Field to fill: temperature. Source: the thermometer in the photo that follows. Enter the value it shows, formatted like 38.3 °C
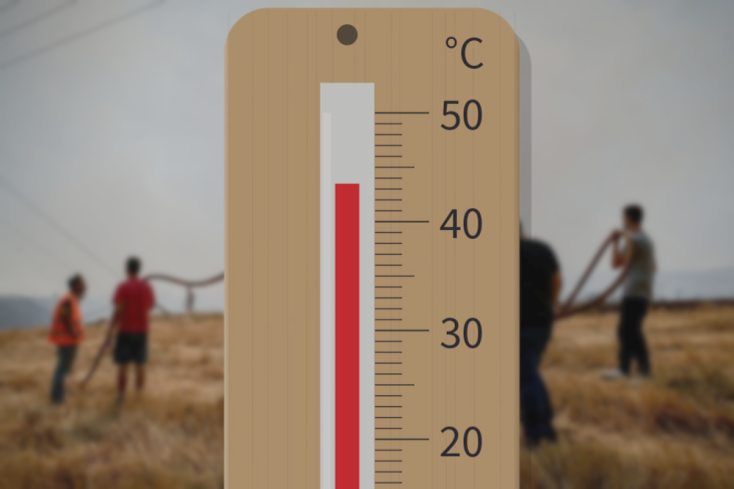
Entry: 43.5 °C
